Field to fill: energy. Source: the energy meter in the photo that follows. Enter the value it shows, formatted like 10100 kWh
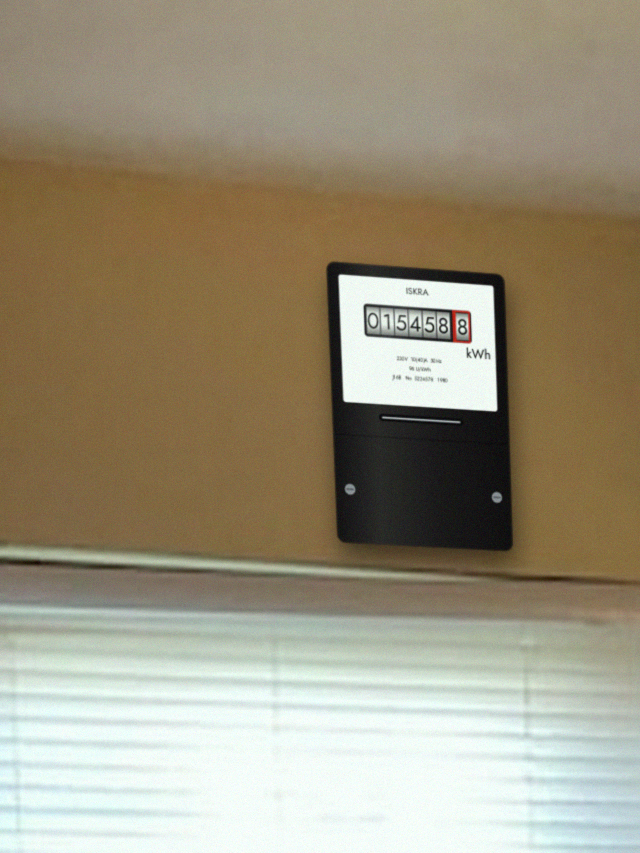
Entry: 15458.8 kWh
